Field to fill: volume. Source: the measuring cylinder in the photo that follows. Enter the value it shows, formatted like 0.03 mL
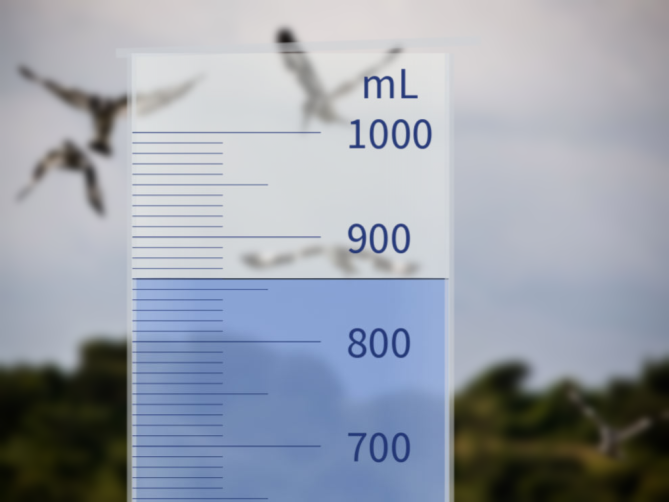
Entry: 860 mL
